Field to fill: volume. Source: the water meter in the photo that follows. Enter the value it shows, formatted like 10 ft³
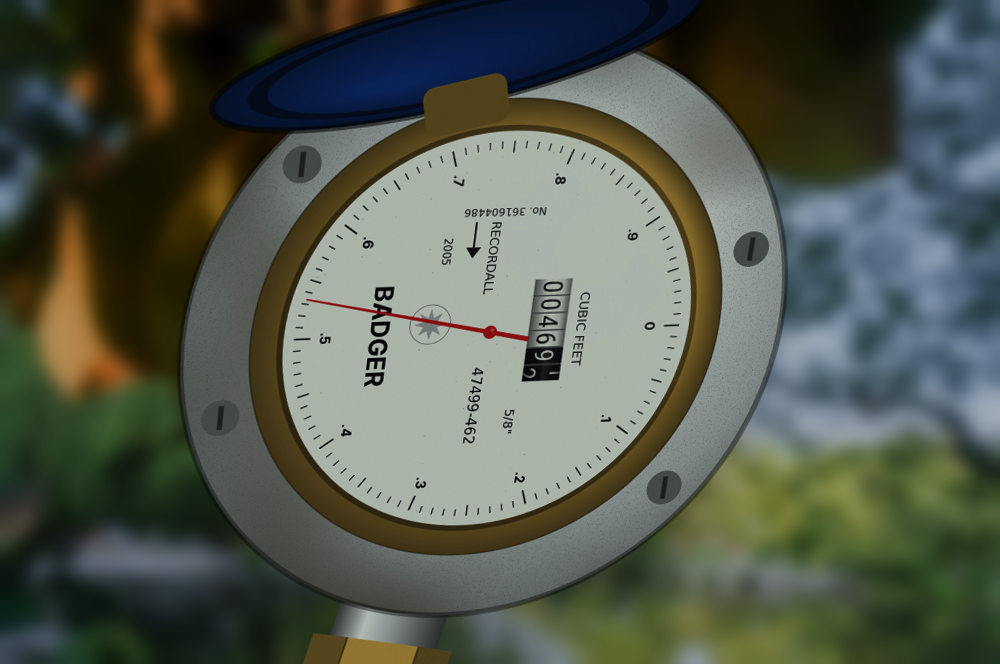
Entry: 4691.53 ft³
